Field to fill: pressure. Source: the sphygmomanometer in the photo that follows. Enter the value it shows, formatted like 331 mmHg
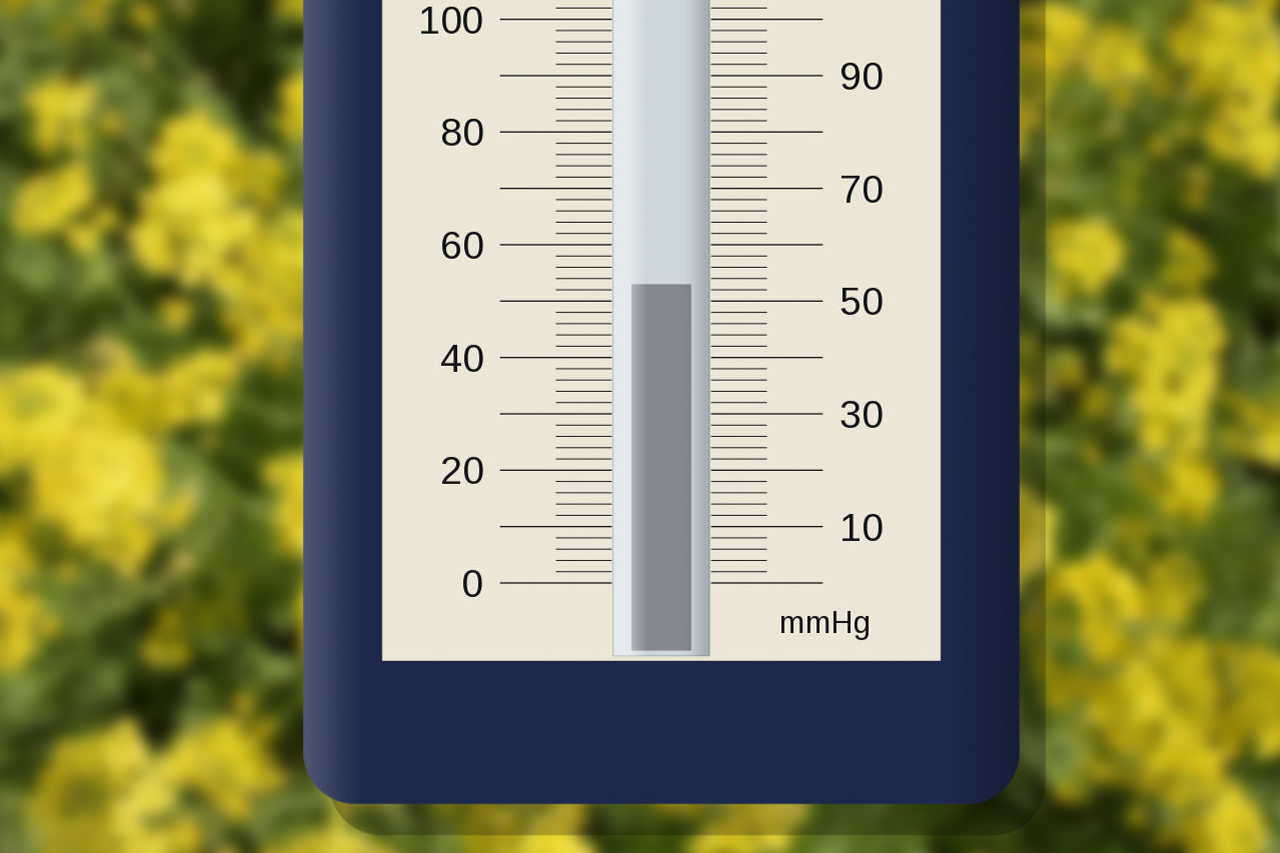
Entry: 53 mmHg
